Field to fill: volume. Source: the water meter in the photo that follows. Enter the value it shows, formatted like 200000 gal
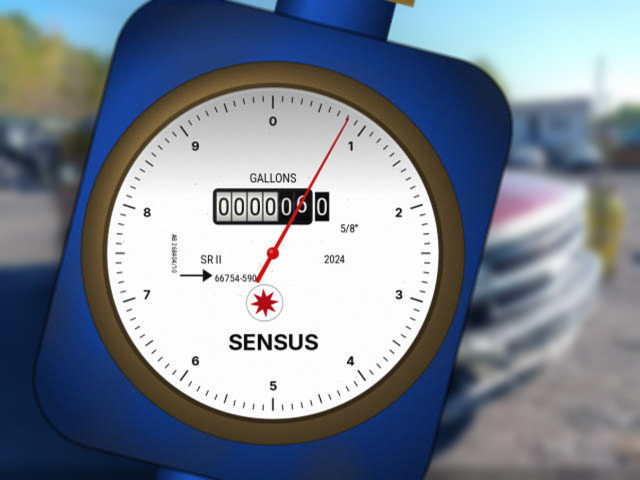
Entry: 60.8 gal
